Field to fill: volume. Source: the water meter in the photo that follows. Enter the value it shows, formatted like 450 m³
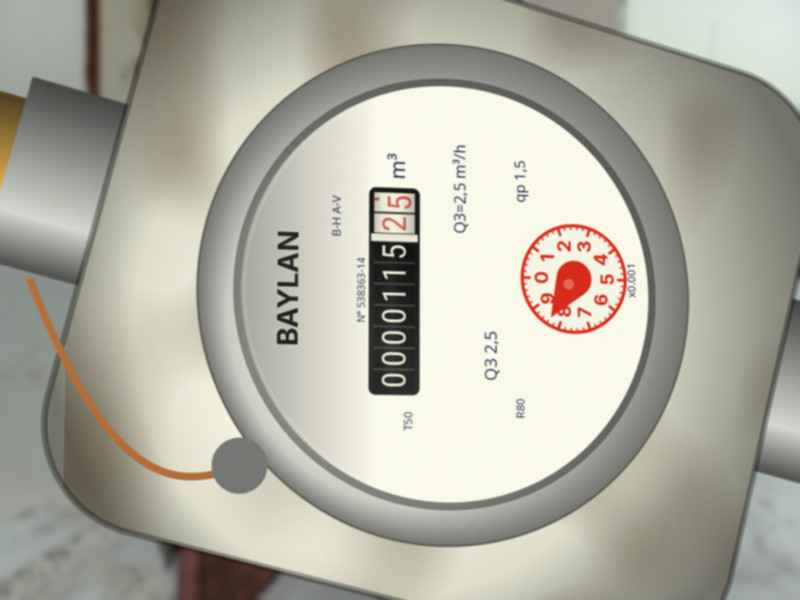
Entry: 115.248 m³
